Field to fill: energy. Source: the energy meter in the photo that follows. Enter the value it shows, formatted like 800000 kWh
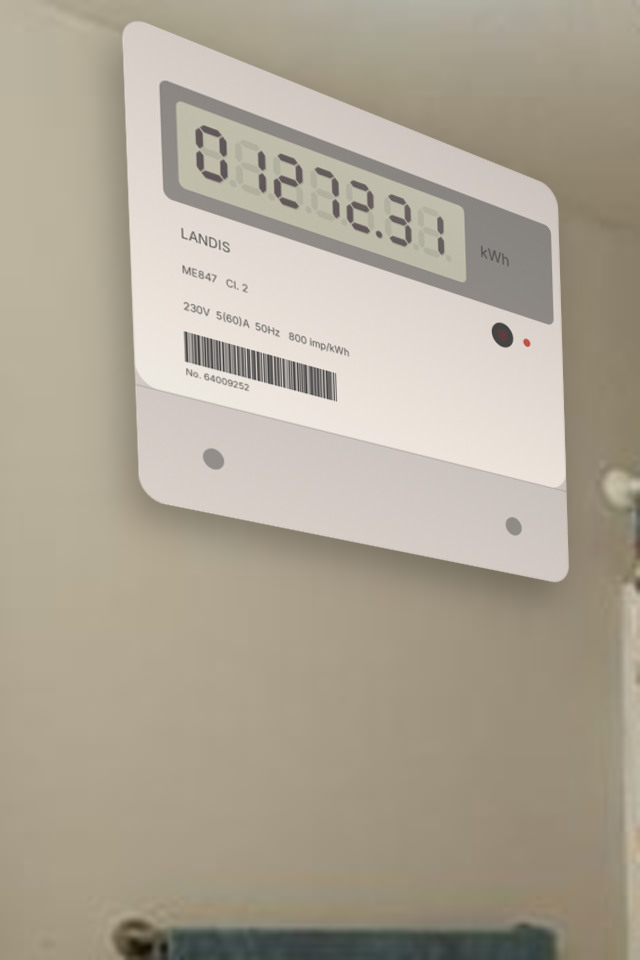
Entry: 1272.31 kWh
